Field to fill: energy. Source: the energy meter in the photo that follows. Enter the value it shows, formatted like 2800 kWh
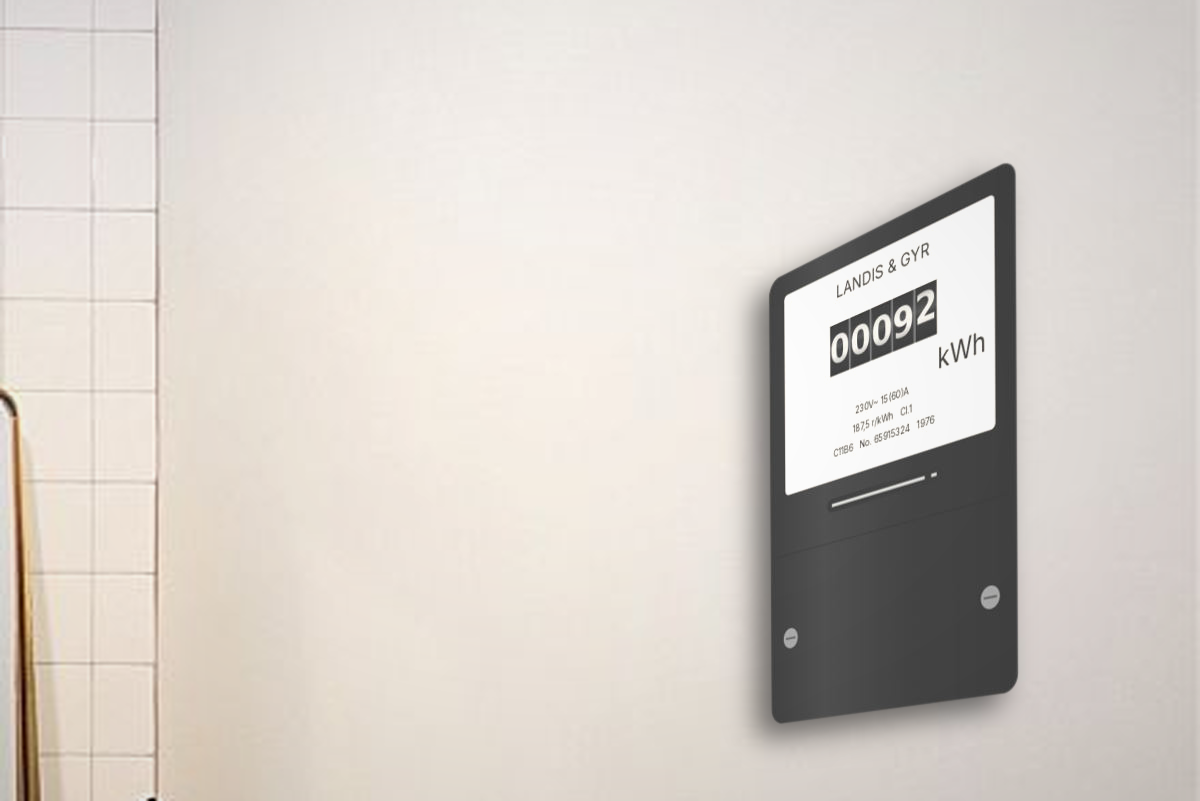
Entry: 92 kWh
